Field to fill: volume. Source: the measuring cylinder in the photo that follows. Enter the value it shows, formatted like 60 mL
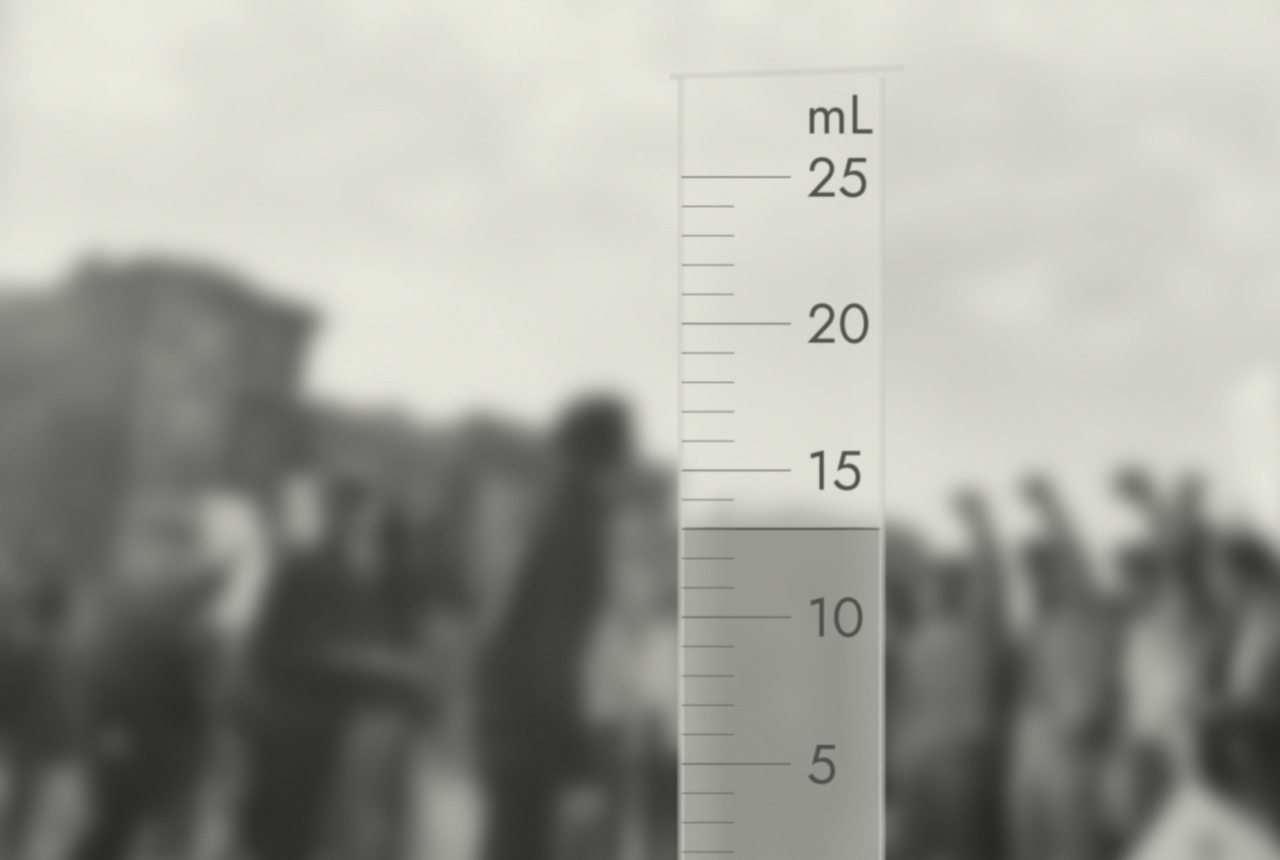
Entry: 13 mL
